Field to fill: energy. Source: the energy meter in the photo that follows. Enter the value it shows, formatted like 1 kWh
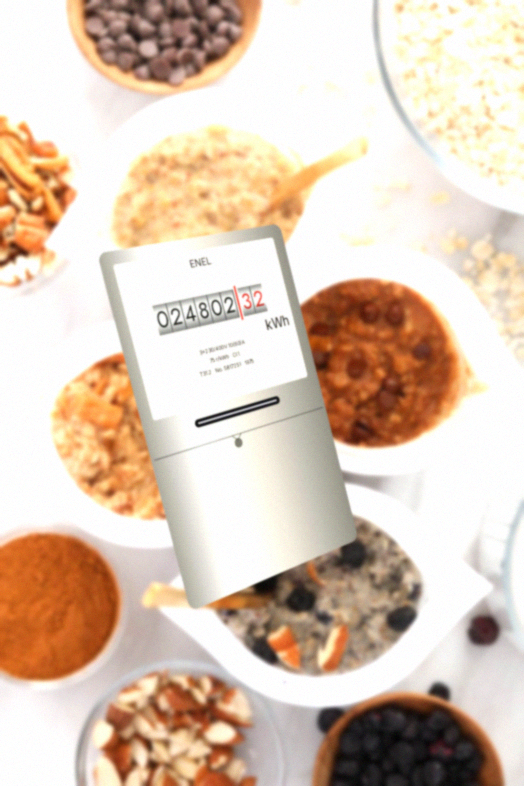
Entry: 24802.32 kWh
